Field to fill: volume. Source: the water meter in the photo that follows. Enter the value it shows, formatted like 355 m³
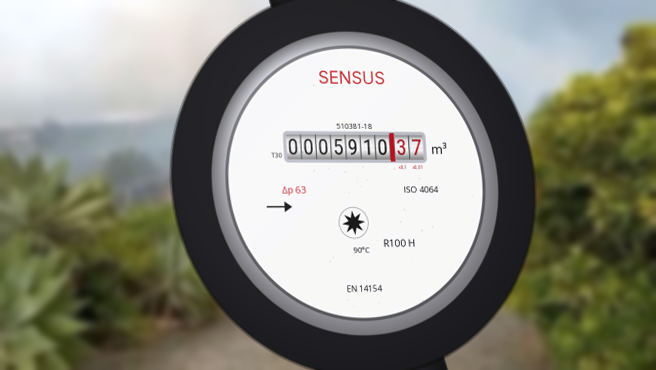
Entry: 5910.37 m³
